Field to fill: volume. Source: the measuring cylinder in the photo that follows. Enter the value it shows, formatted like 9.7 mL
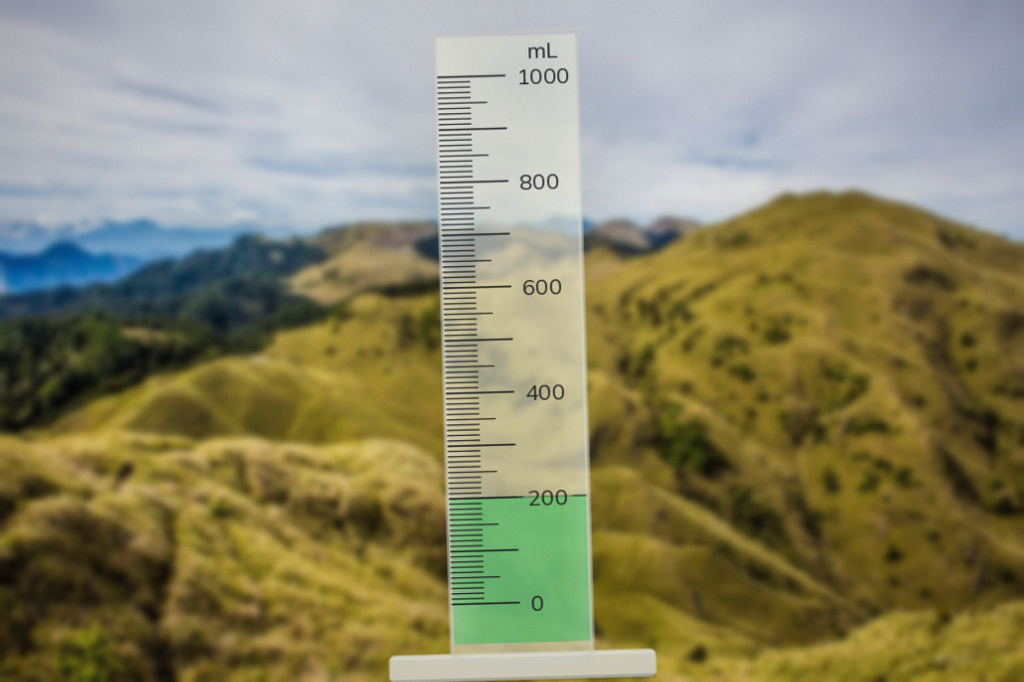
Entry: 200 mL
